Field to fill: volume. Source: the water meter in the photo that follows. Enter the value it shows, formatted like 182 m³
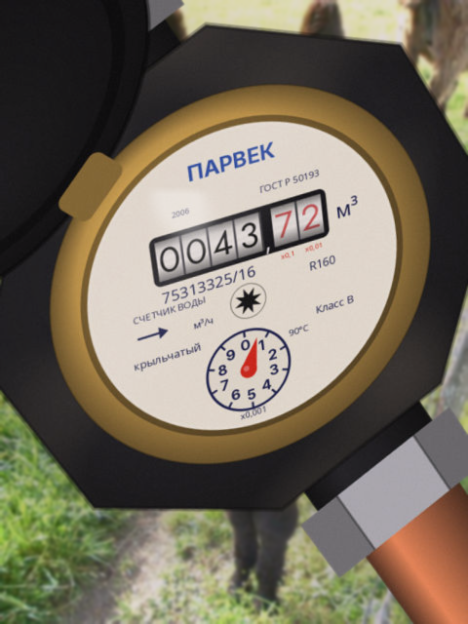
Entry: 43.720 m³
